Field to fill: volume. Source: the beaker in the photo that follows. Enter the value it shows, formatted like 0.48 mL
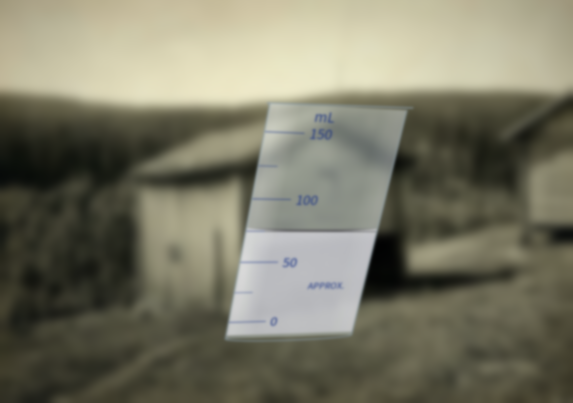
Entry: 75 mL
